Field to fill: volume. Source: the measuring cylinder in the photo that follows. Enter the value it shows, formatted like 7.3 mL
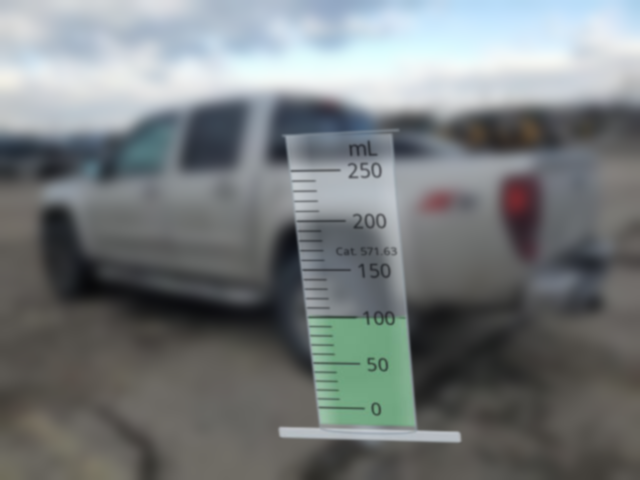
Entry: 100 mL
